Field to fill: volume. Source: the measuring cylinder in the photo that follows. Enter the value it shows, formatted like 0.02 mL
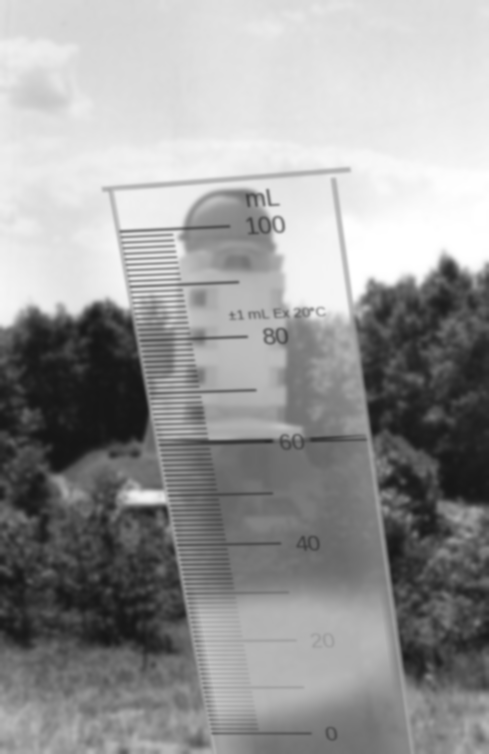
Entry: 60 mL
